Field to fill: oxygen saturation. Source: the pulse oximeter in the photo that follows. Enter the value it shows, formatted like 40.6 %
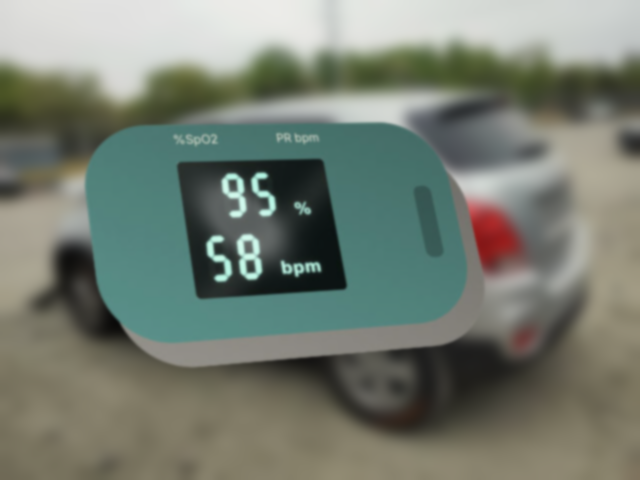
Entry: 95 %
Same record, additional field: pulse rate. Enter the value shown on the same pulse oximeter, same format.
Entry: 58 bpm
